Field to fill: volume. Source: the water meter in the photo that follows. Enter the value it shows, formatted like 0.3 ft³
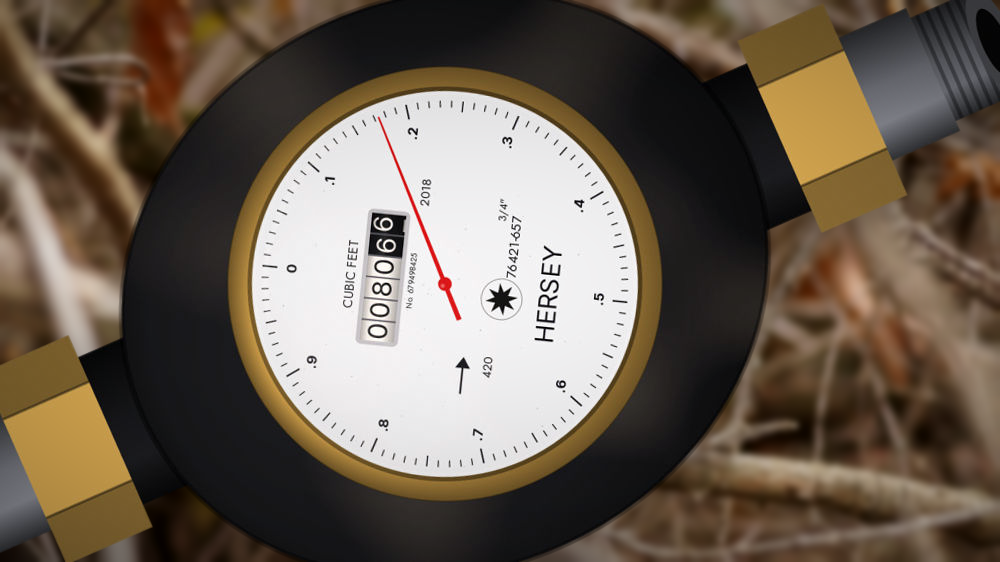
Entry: 8066.17 ft³
